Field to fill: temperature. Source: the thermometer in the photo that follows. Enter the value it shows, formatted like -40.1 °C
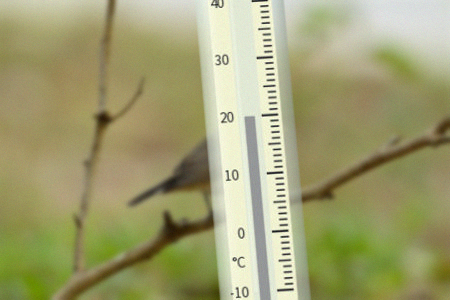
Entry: 20 °C
